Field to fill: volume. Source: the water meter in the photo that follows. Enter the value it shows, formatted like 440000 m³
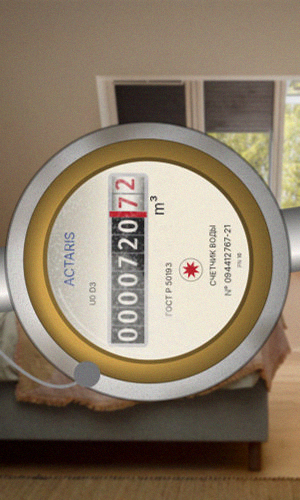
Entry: 720.72 m³
